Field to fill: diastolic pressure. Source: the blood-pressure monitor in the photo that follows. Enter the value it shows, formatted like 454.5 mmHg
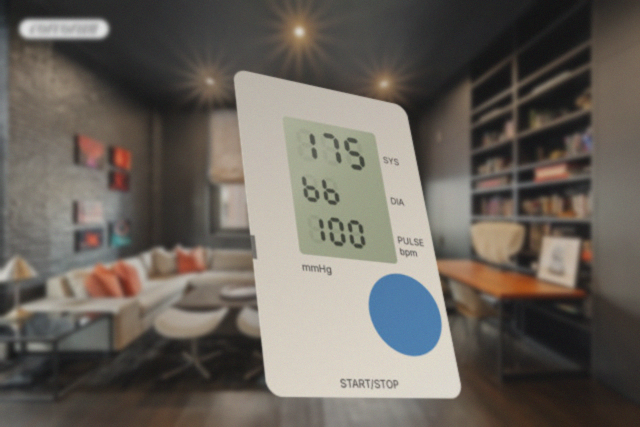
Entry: 66 mmHg
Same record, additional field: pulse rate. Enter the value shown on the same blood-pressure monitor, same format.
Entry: 100 bpm
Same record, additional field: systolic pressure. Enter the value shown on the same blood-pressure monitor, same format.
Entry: 175 mmHg
